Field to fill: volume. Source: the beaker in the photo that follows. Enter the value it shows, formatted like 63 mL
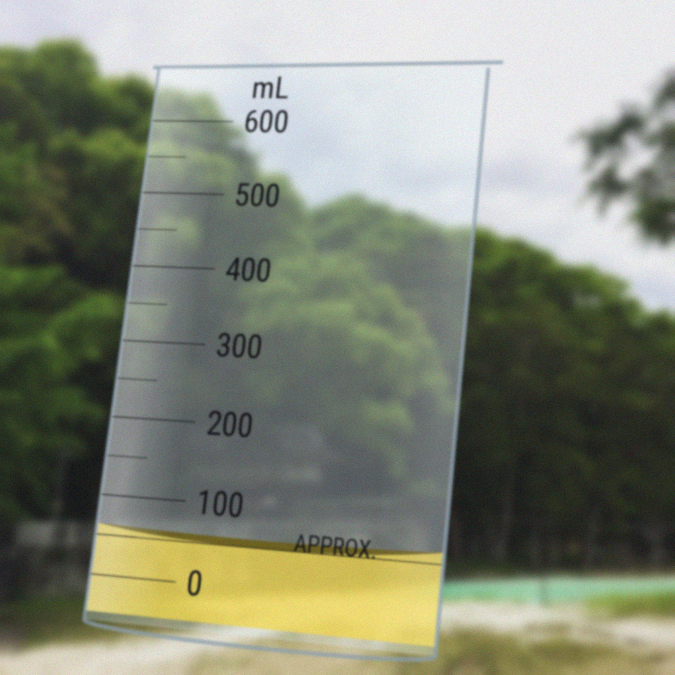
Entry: 50 mL
